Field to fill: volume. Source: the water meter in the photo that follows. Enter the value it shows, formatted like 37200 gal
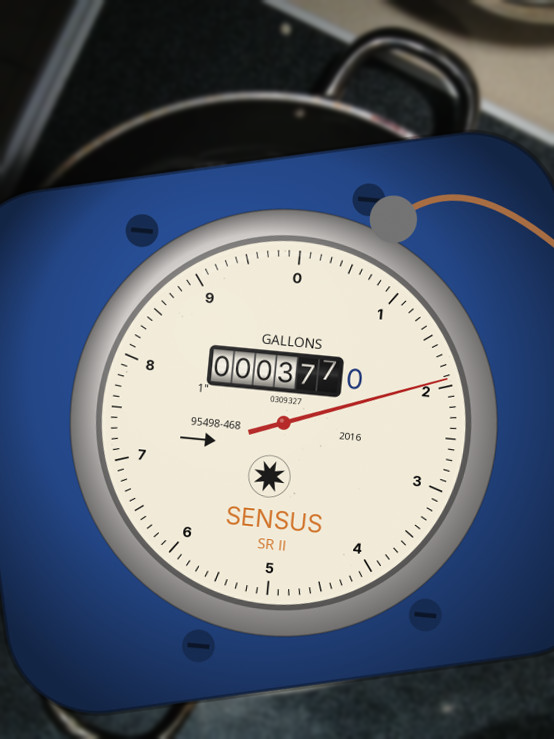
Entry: 3771.9 gal
